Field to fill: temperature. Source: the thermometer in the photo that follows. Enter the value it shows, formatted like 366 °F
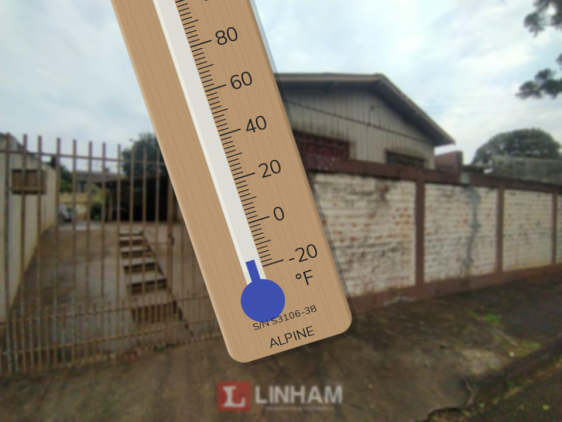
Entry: -16 °F
